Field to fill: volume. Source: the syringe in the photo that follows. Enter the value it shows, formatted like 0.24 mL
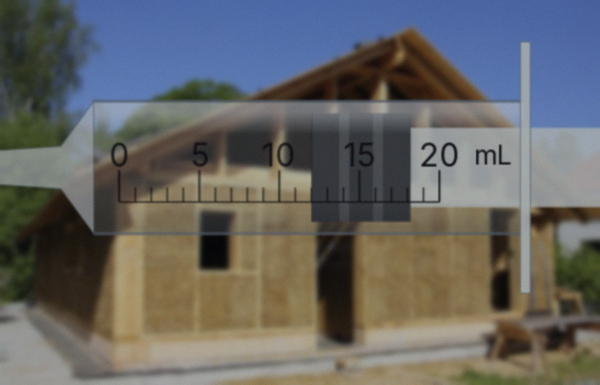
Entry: 12 mL
